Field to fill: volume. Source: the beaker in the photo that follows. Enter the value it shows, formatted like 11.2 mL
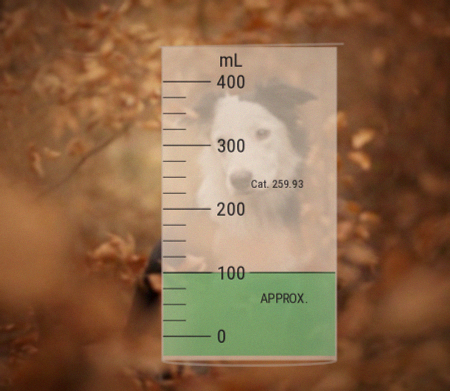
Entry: 100 mL
